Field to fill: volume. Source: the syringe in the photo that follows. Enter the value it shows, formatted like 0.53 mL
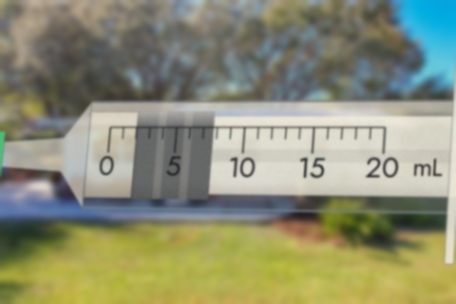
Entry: 2 mL
